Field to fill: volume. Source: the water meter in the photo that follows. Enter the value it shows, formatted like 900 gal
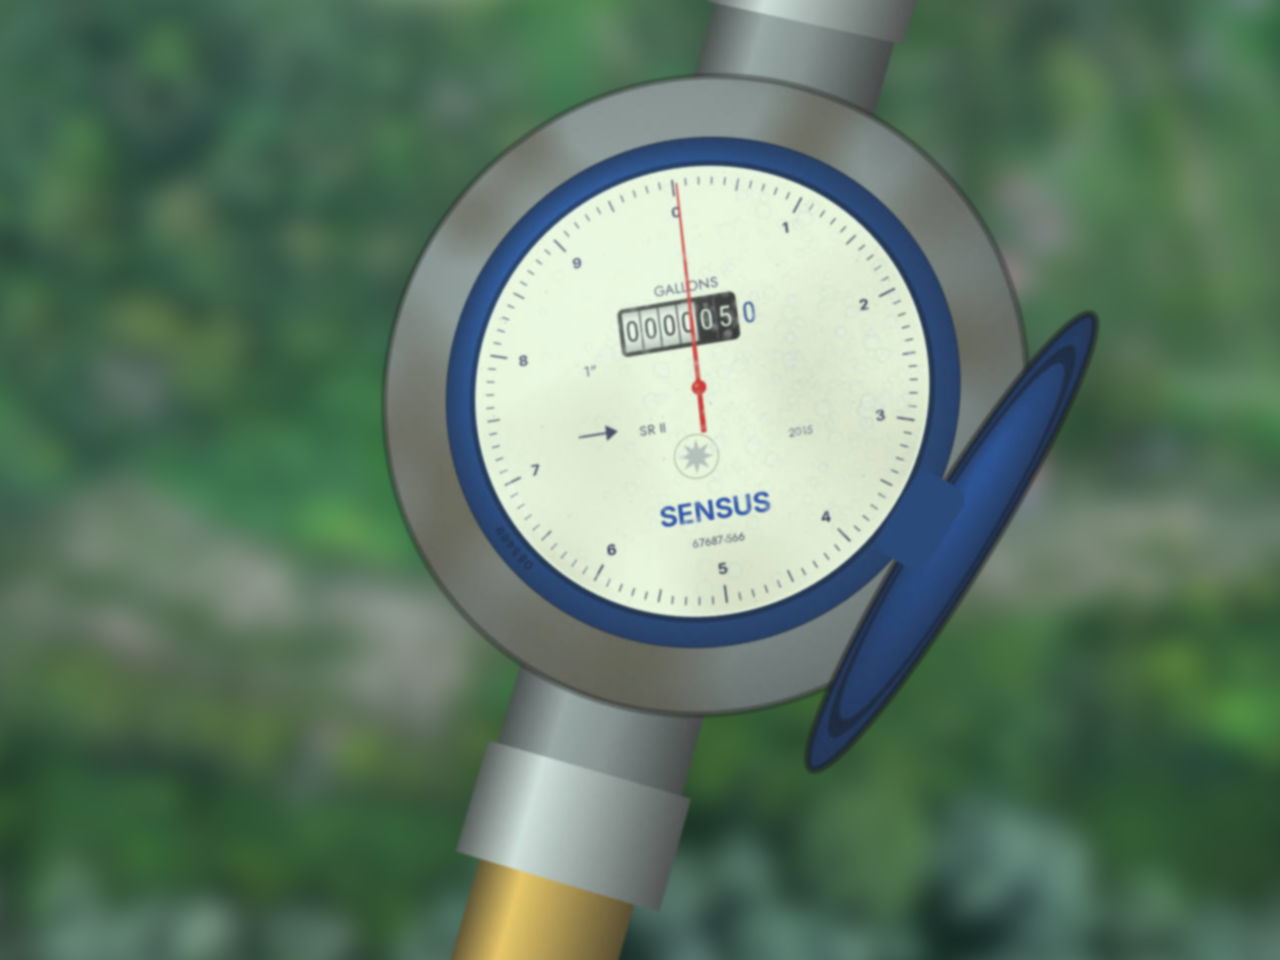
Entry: 50.0 gal
